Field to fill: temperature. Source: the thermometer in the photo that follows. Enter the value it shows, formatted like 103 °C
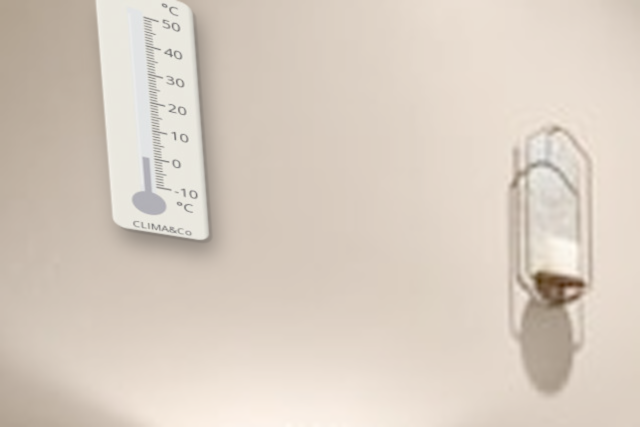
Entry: 0 °C
